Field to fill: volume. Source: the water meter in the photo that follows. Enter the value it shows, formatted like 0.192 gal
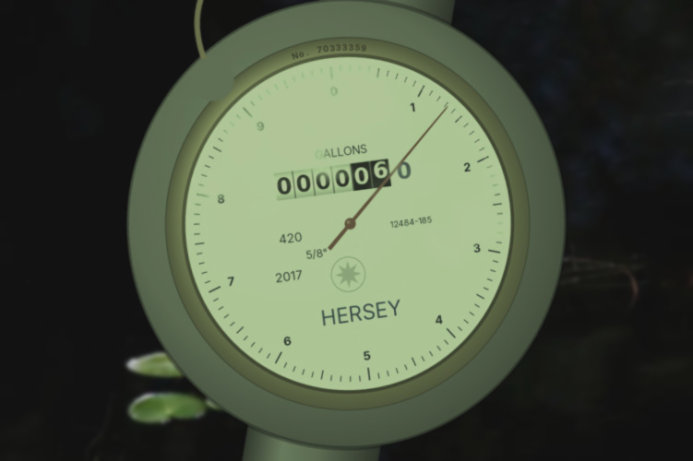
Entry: 61.3 gal
